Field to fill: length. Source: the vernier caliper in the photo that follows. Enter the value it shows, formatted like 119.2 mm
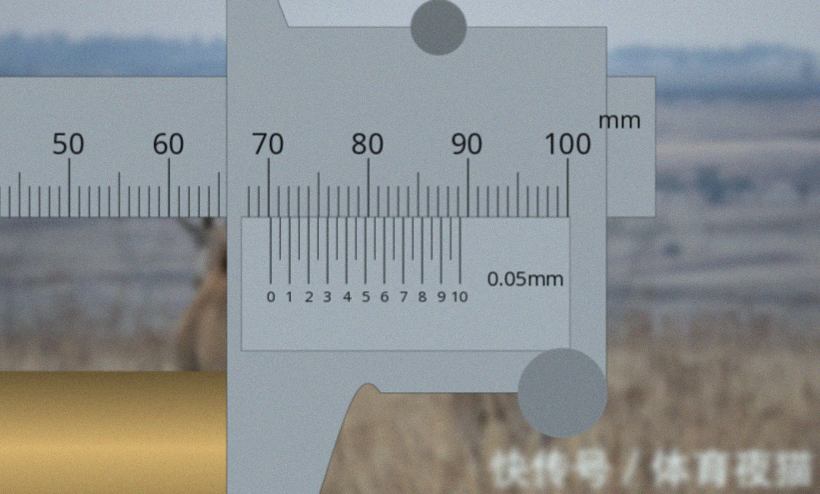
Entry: 70.2 mm
